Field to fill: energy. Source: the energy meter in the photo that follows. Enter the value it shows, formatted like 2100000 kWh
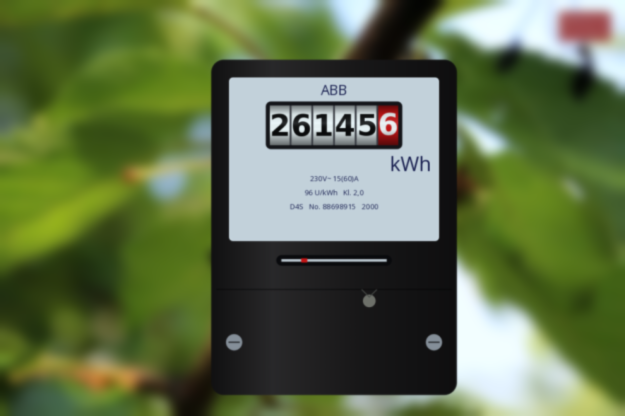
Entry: 26145.6 kWh
